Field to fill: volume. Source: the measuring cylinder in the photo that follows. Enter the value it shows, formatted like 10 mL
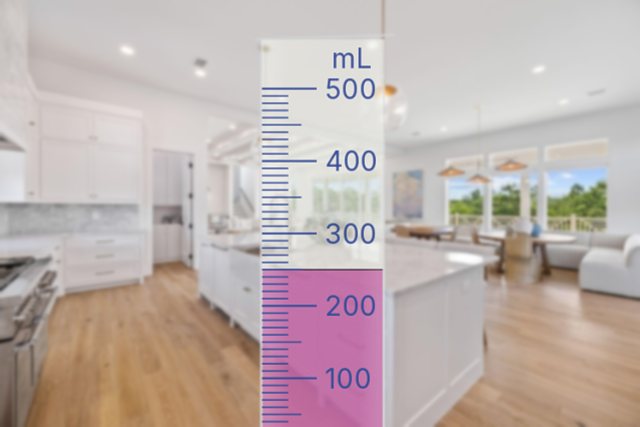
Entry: 250 mL
